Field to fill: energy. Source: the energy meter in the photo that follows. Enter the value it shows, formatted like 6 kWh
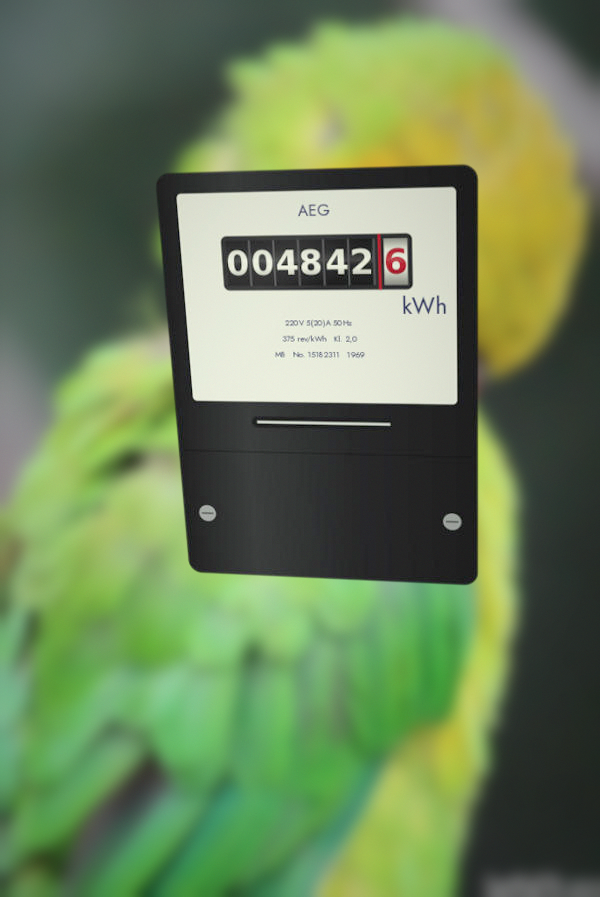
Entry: 4842.6 kWh
